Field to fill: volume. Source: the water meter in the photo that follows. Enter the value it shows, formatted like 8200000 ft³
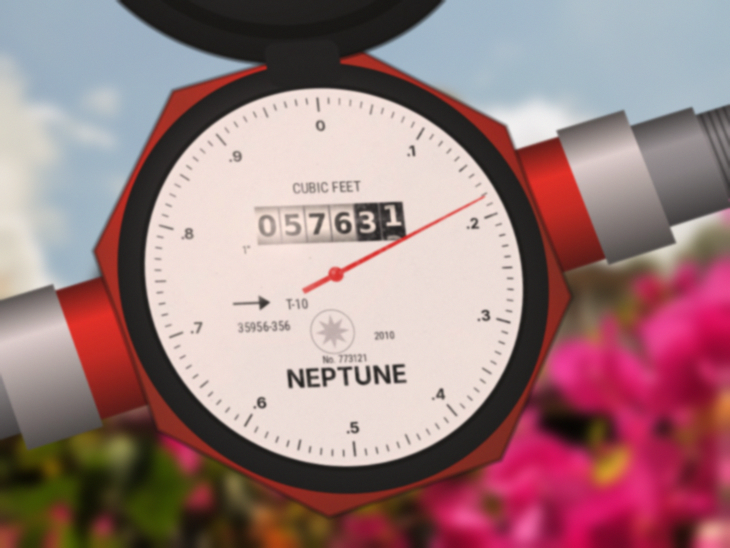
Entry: 57631.18 ft³
